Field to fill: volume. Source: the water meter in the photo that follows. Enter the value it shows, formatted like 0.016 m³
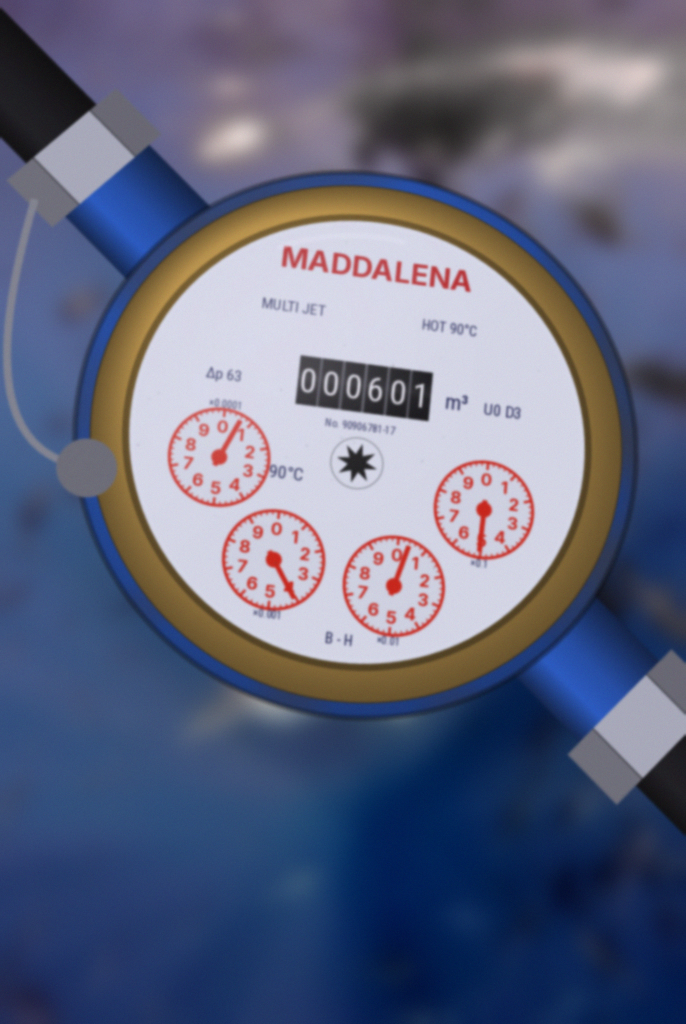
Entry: 601.5040 m³
